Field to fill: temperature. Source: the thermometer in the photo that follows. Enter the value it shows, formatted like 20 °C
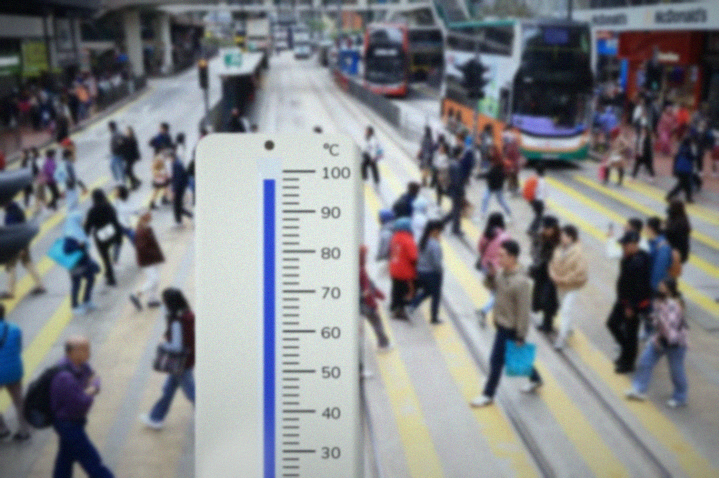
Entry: 98 °C
